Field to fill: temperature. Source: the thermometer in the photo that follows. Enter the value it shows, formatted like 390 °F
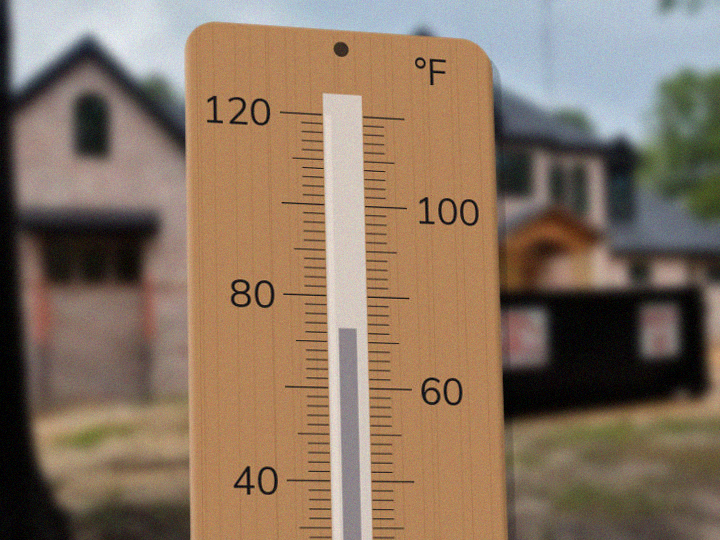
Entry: 73 °F
